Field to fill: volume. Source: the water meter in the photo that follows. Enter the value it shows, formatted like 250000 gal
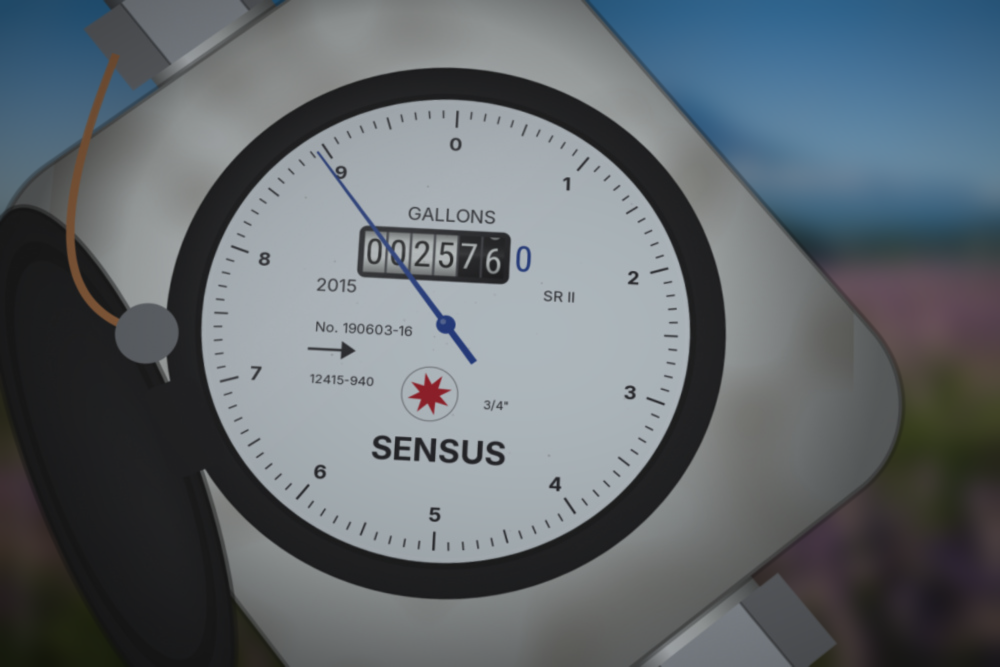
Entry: 25758.9 gal
